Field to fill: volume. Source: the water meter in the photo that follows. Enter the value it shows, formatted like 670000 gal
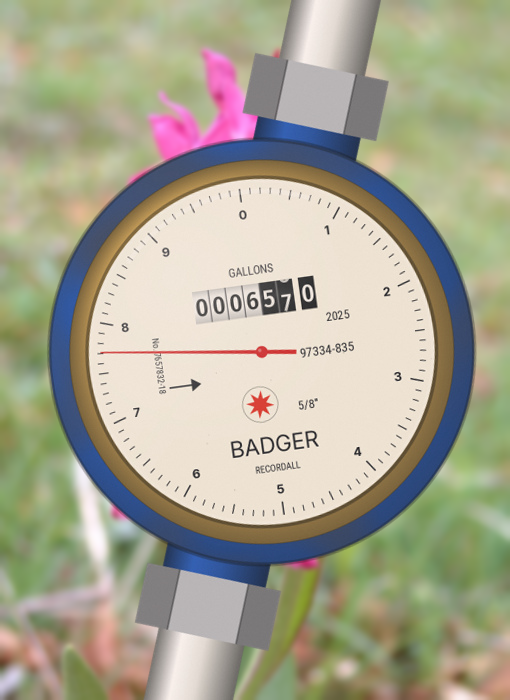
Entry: 6567.7 gal
